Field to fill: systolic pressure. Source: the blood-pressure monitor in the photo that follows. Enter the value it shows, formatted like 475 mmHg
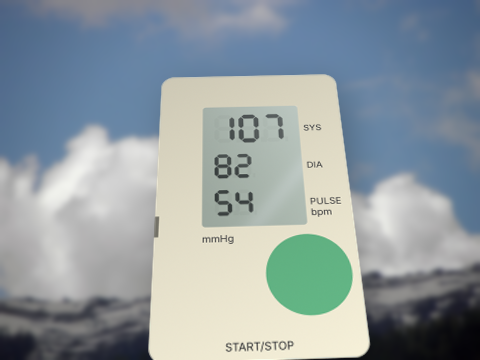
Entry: 107 mmHg
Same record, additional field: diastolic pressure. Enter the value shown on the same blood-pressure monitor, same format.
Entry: 82 mmHg
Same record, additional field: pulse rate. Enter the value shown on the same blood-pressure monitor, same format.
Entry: 54 bpm
